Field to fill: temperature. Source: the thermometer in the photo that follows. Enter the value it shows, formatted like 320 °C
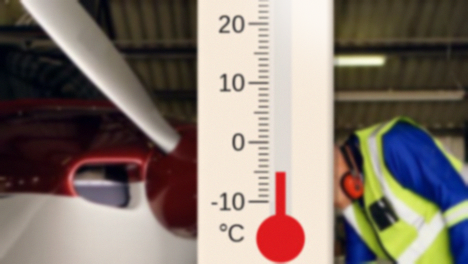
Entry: -5 °C
